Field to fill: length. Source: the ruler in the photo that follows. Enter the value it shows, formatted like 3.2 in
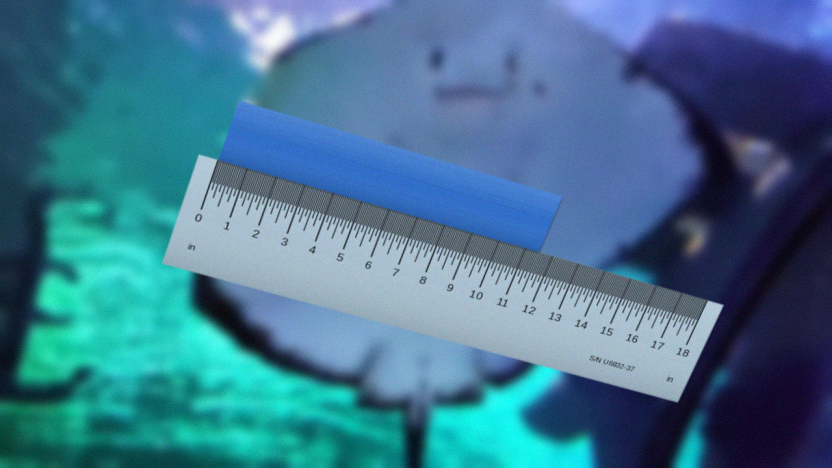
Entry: 11.5 in
